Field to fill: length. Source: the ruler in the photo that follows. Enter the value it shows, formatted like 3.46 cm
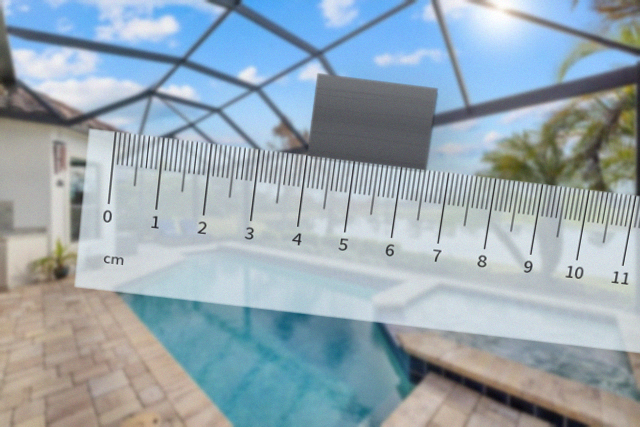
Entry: 2.5 cm
